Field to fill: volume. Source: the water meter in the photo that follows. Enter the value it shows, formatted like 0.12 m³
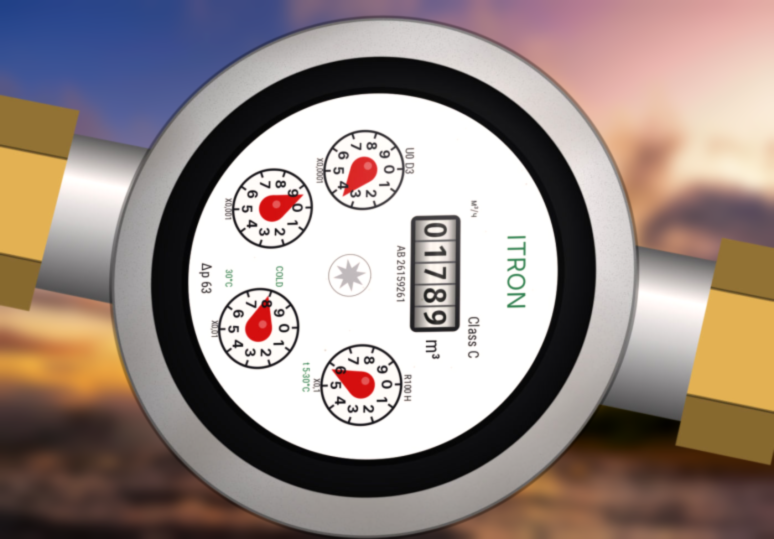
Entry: 1789.5793 m³
